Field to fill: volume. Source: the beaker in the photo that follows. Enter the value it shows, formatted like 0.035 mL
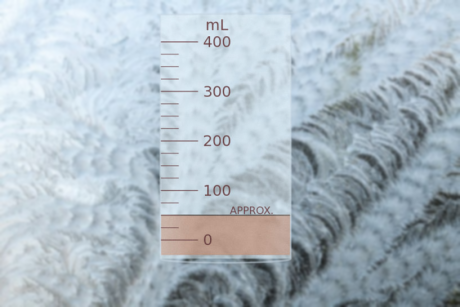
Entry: 50 mL
